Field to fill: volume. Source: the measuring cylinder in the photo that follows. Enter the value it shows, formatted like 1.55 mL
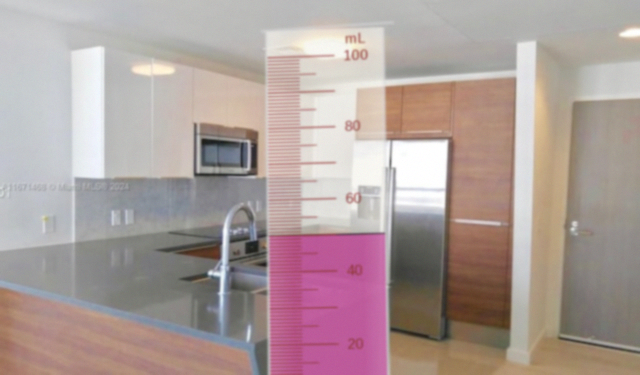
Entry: 50 mL
